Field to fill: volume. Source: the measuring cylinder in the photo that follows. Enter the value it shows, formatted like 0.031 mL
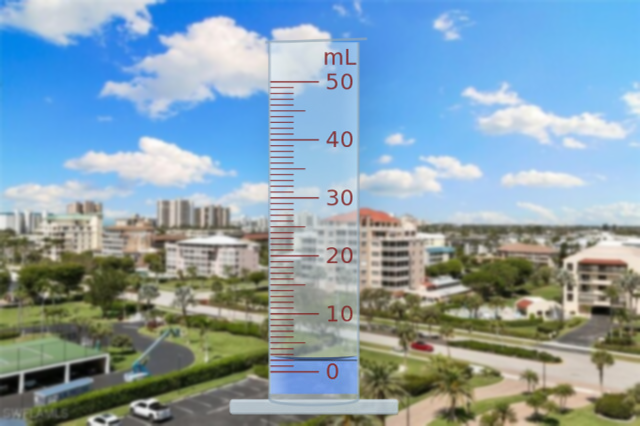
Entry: 2 mL
